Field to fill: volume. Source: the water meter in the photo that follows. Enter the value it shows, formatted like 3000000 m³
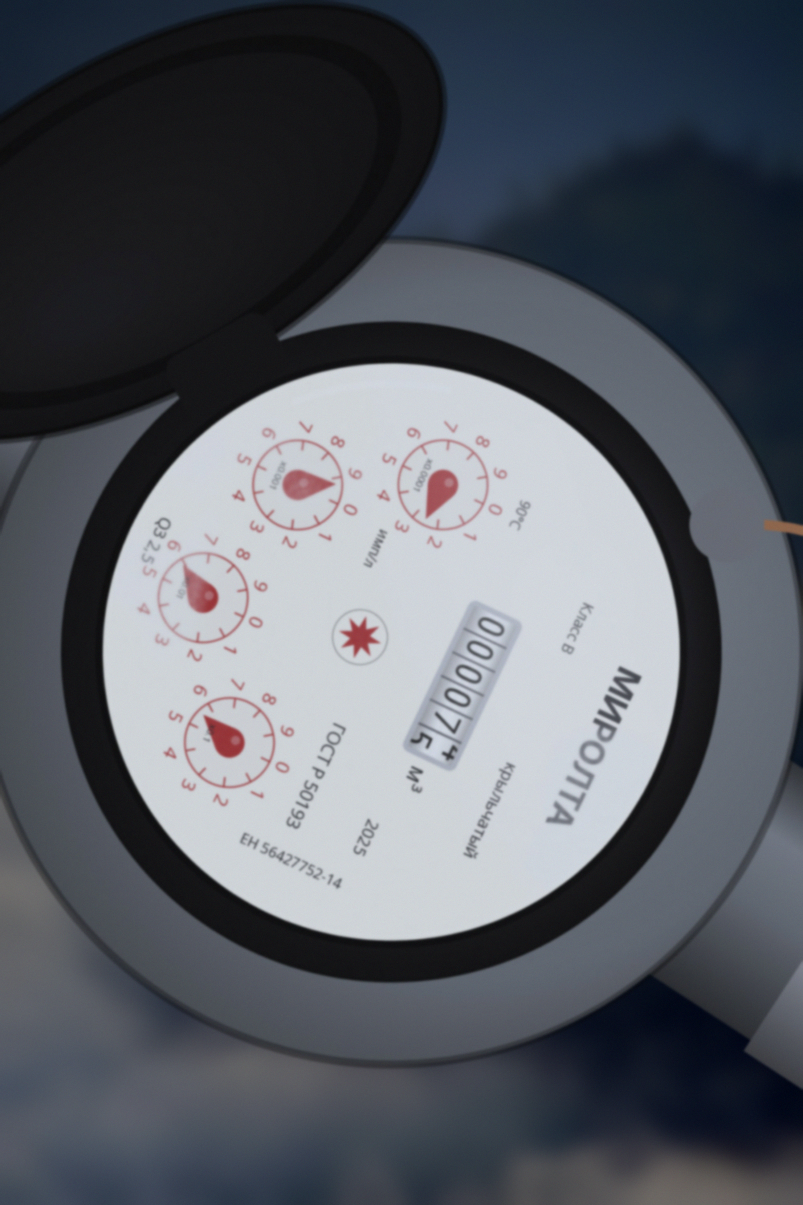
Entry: 74.5592 m³
